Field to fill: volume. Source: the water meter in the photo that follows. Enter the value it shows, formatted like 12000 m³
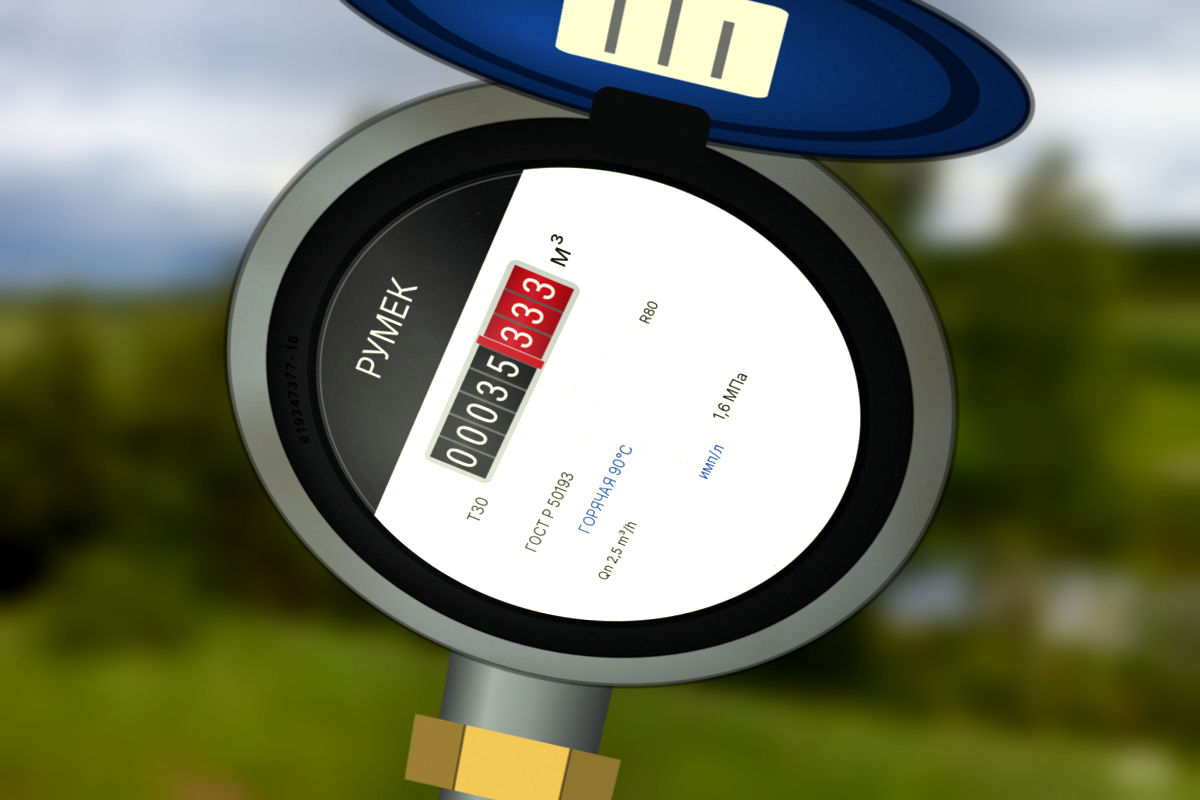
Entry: 35.333 m³
